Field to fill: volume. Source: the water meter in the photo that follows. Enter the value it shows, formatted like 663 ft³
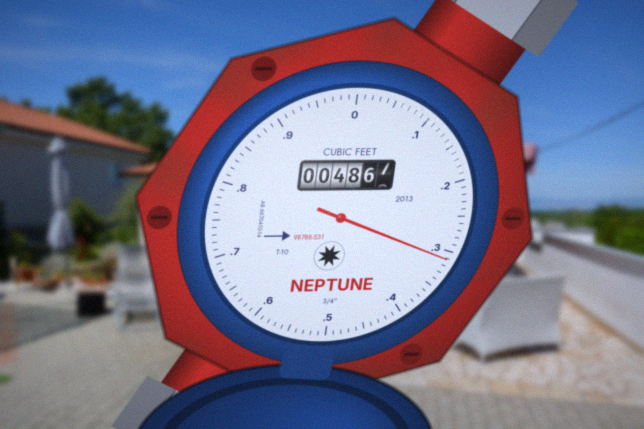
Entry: 4867.31 ft³
